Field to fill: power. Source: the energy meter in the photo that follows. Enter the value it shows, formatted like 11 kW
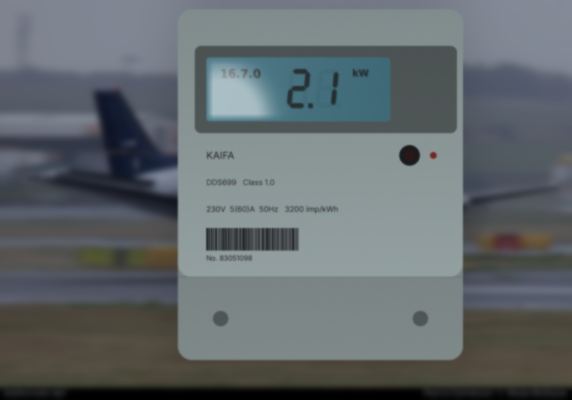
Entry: 2.1 kW
